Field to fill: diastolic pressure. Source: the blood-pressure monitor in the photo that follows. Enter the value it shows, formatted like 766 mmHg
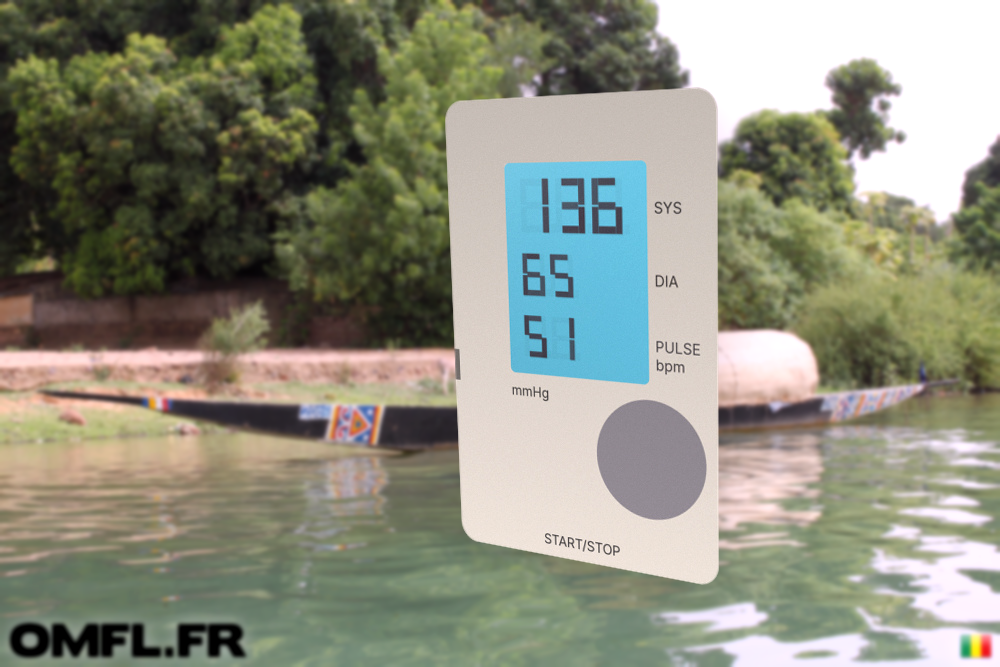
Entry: 65 mmHg
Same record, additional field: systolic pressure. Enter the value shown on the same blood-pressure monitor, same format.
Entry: 136 mmHg
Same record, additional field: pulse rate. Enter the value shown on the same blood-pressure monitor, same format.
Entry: 51 bpm
